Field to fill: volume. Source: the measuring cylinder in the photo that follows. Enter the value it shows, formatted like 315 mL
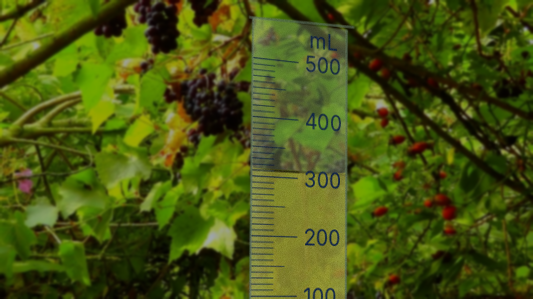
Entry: 310 mL
